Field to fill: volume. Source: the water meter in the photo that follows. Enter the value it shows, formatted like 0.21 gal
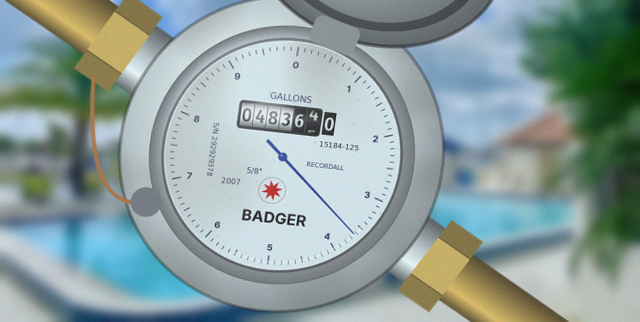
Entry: 483643.6 gal
